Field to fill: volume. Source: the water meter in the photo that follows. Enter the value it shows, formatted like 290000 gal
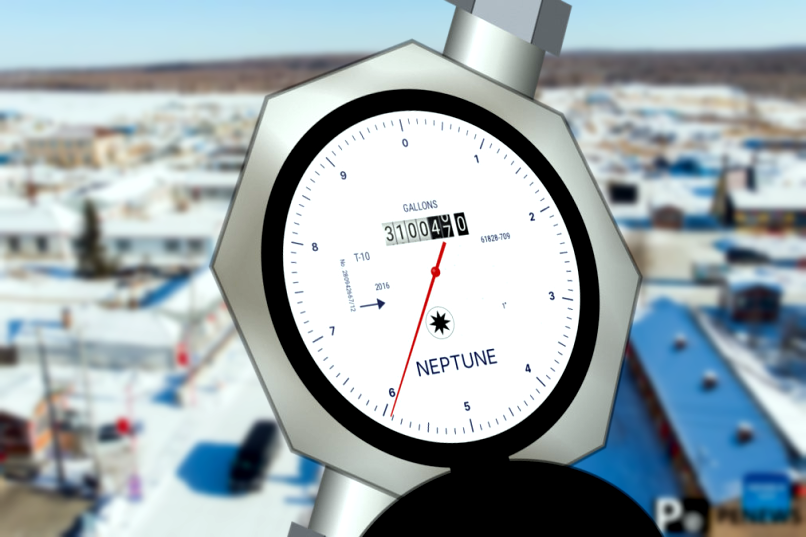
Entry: 3100465.9 gal
